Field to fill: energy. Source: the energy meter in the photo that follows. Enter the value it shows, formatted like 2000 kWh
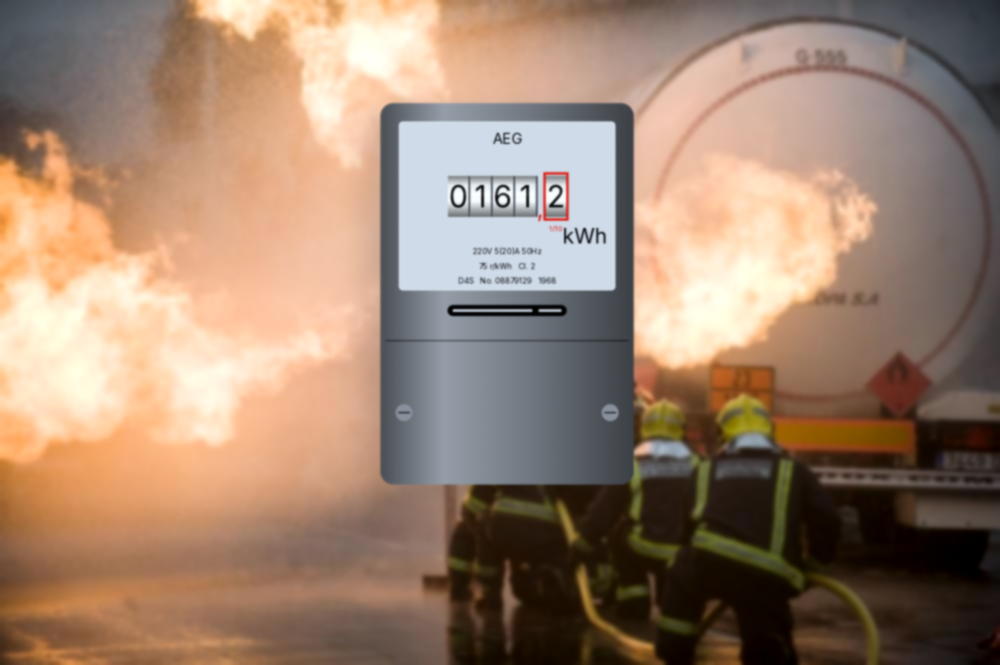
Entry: 161.2 kWh
